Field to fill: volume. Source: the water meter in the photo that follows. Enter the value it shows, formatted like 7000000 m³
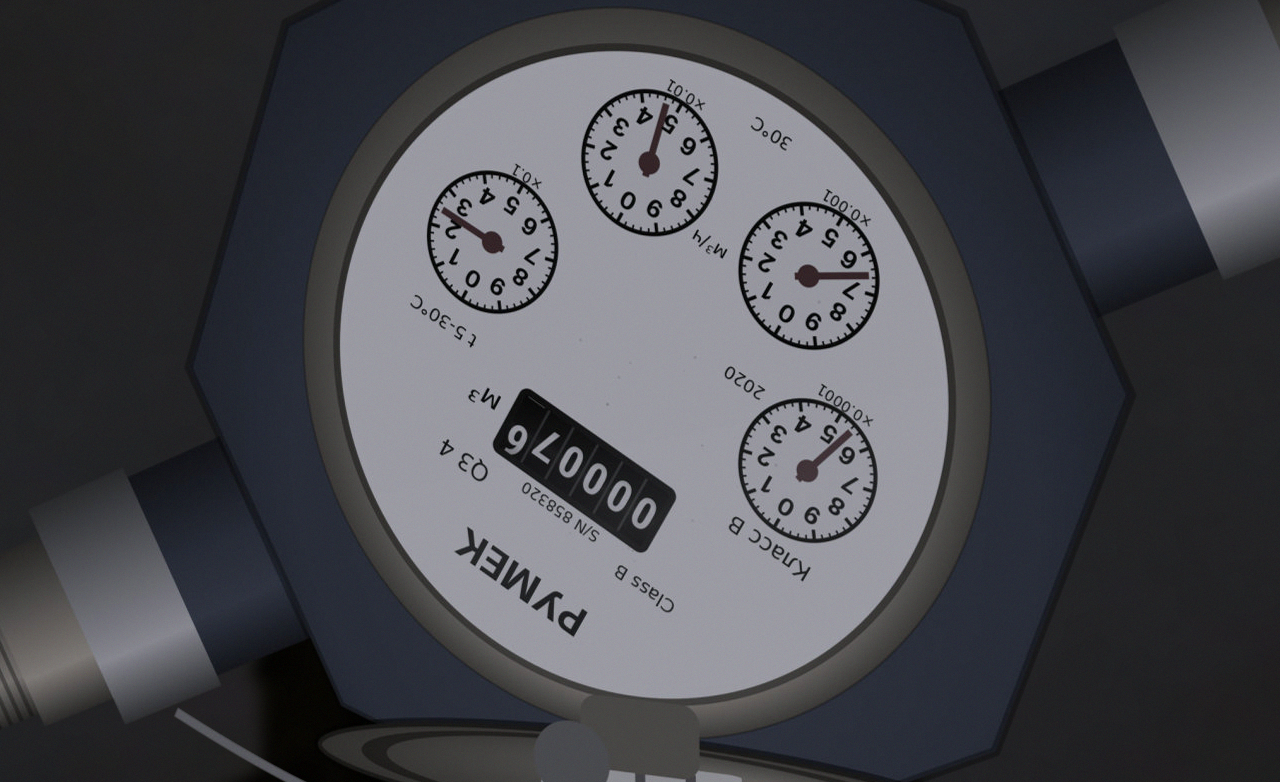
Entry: 76.2465 m³
